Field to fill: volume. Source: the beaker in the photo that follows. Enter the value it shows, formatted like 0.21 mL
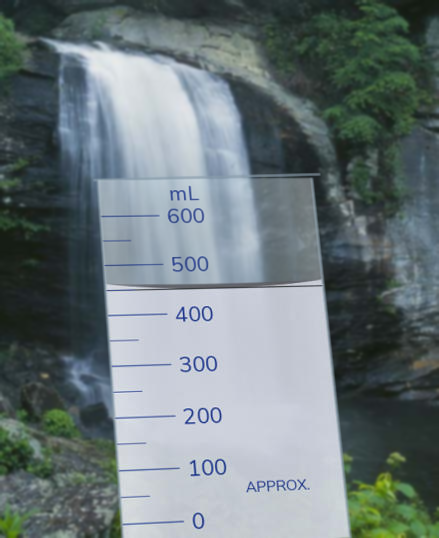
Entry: 450 mL
